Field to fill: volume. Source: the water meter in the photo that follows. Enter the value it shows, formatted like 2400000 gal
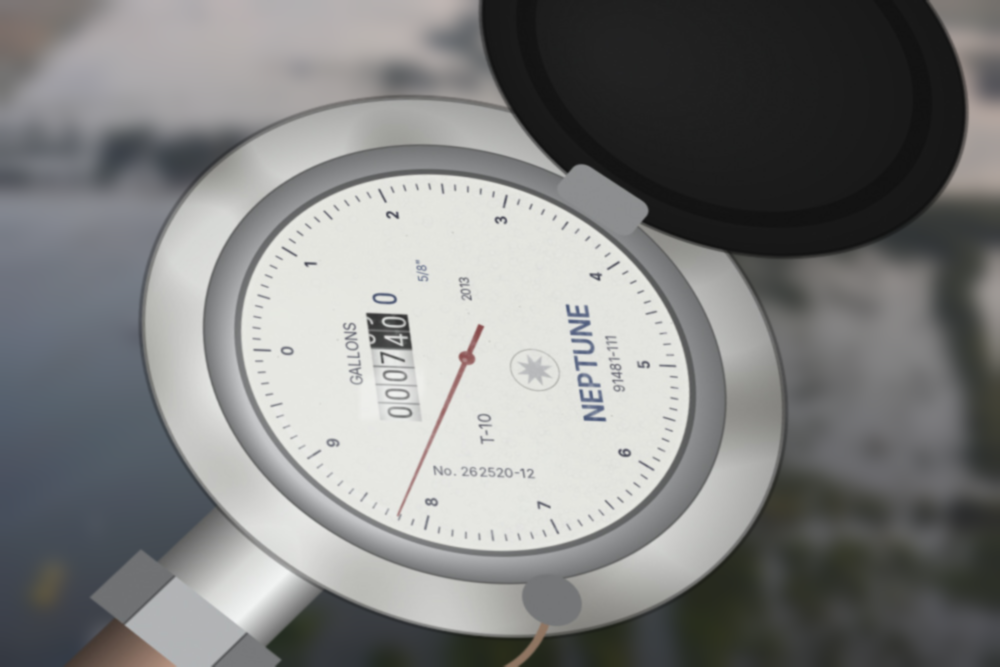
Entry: 7398.2 gal
